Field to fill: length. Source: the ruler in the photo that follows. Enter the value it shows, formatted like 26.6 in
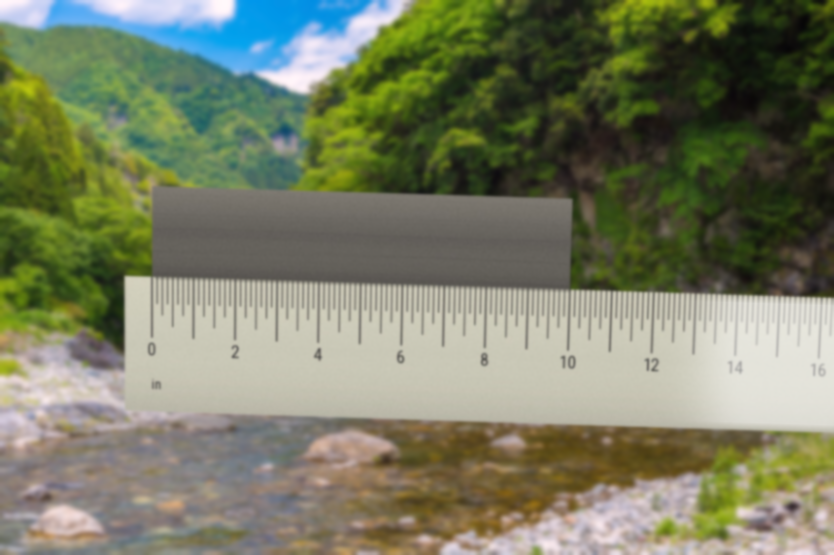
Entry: 10 in
